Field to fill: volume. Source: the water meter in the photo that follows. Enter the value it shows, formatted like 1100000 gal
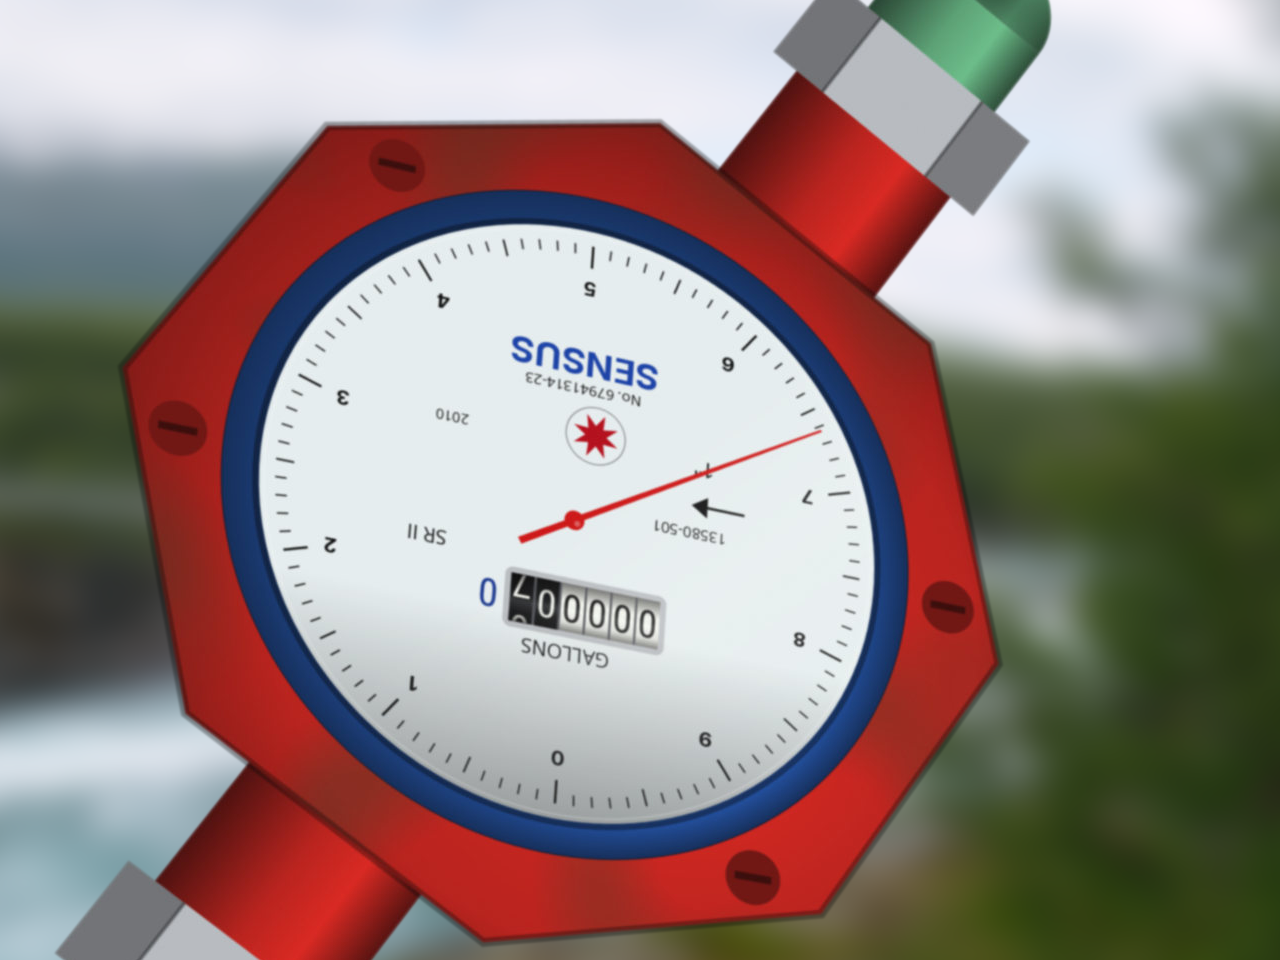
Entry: 66.6 gal
